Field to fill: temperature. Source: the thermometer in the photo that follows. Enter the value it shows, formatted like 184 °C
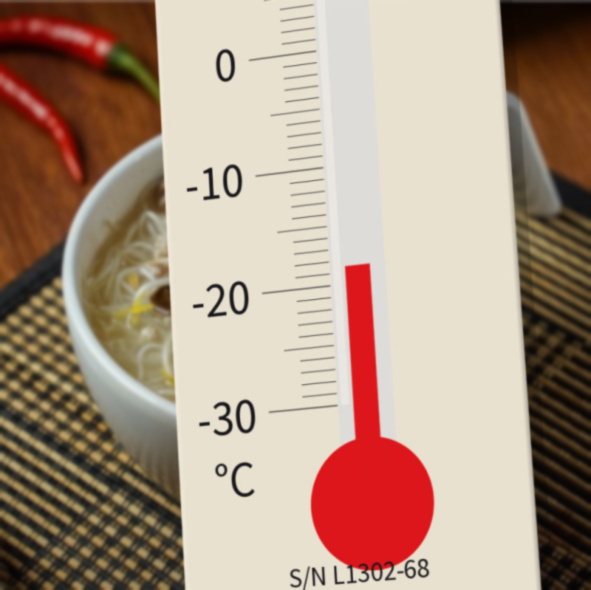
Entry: -18.5 °C
